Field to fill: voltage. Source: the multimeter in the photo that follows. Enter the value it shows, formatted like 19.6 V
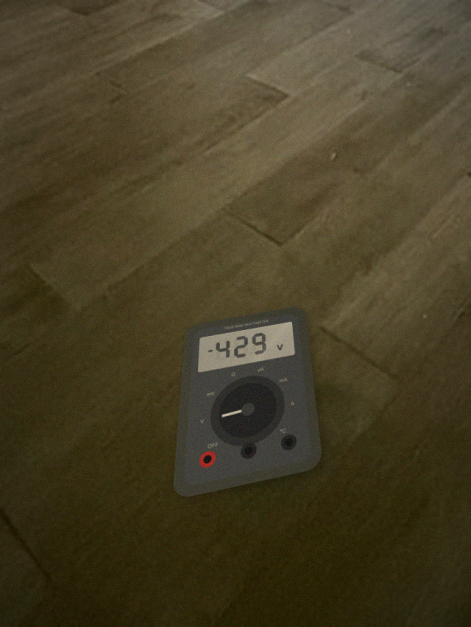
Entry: -429 V
